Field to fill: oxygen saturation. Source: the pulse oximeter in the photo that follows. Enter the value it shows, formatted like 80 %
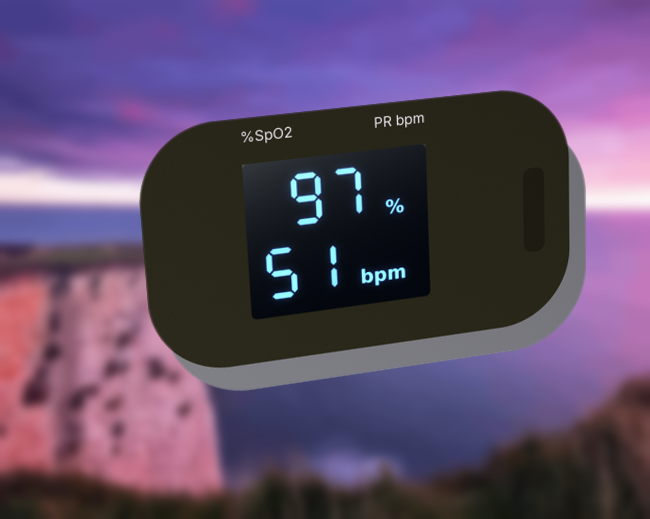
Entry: 97 %
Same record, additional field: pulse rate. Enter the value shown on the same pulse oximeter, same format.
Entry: 51 bpm
